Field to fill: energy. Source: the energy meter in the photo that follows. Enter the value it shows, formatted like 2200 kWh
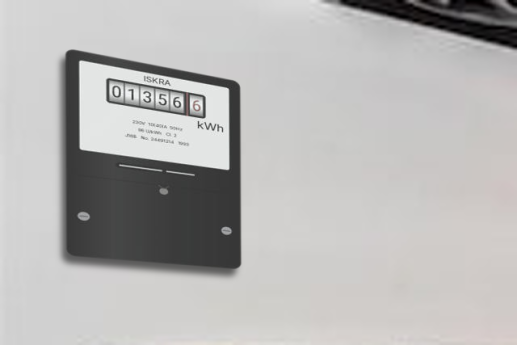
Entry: 1356.6 kWh
